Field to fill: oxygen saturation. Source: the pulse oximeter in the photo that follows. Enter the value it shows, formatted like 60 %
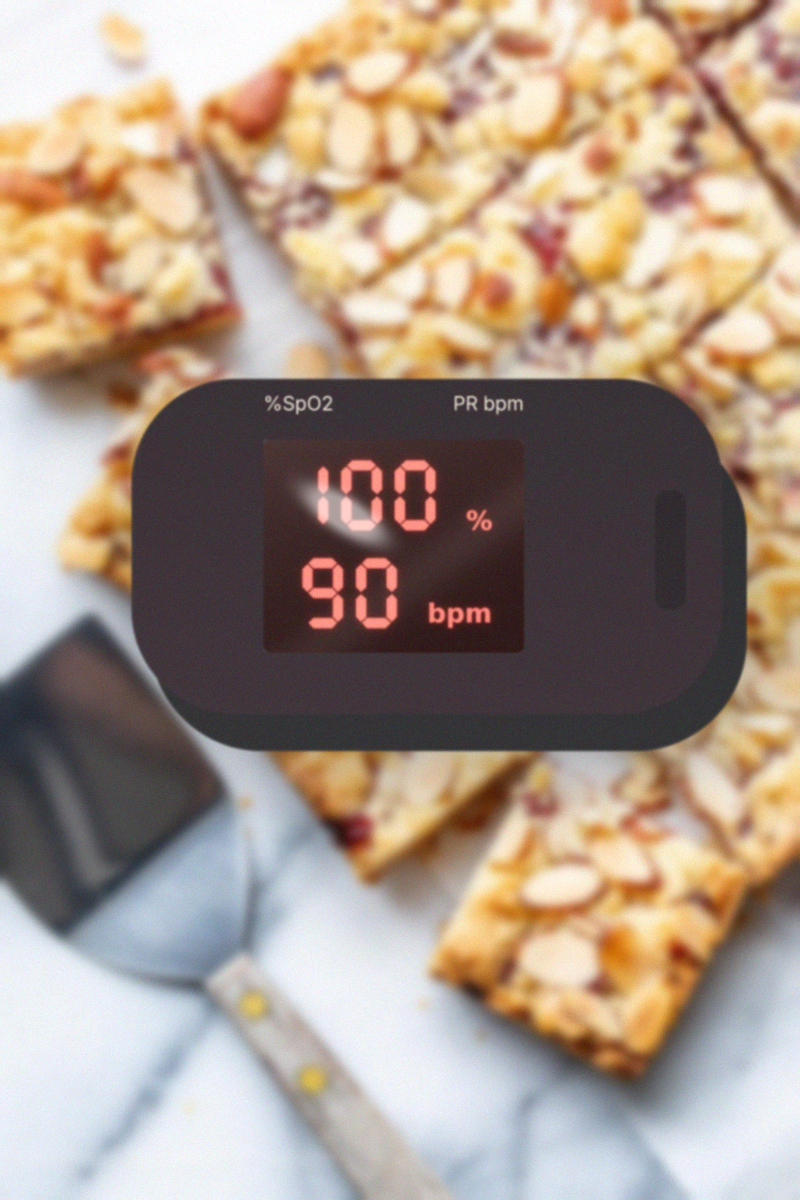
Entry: 100 %
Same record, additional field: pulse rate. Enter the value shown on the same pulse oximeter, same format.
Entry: 90 bpm
